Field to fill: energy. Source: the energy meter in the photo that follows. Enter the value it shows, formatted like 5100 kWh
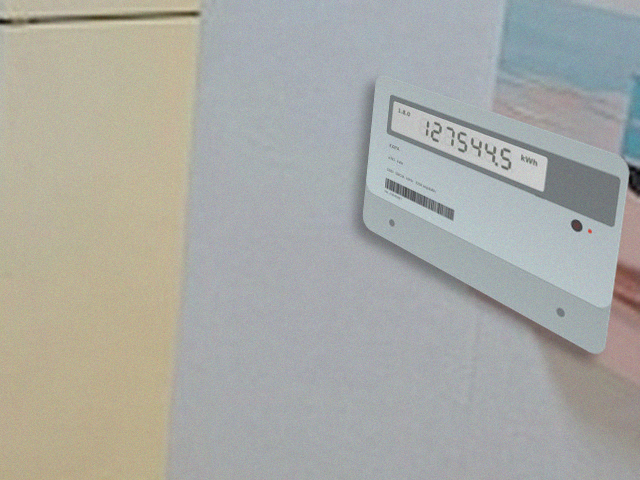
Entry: 127544.5 kWh
